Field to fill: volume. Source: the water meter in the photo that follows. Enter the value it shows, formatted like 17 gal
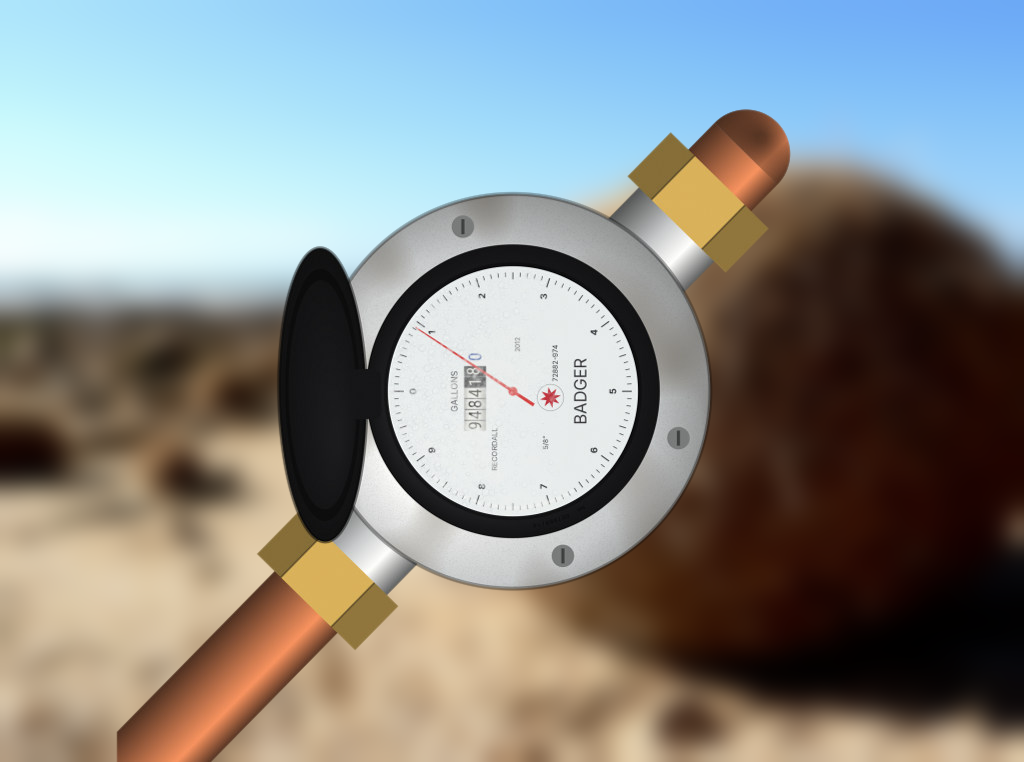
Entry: 9484180.9 gal
